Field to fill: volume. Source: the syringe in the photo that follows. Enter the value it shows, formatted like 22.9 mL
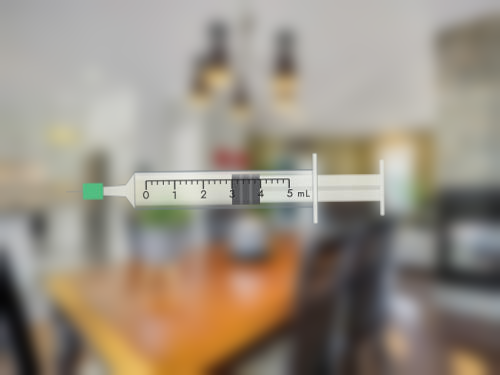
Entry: 3 mL
